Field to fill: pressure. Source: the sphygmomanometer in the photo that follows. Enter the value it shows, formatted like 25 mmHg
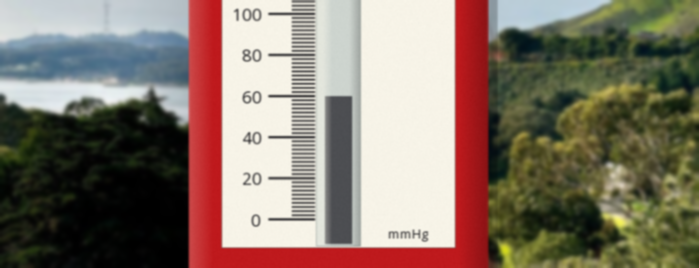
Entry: 60 mmHg
